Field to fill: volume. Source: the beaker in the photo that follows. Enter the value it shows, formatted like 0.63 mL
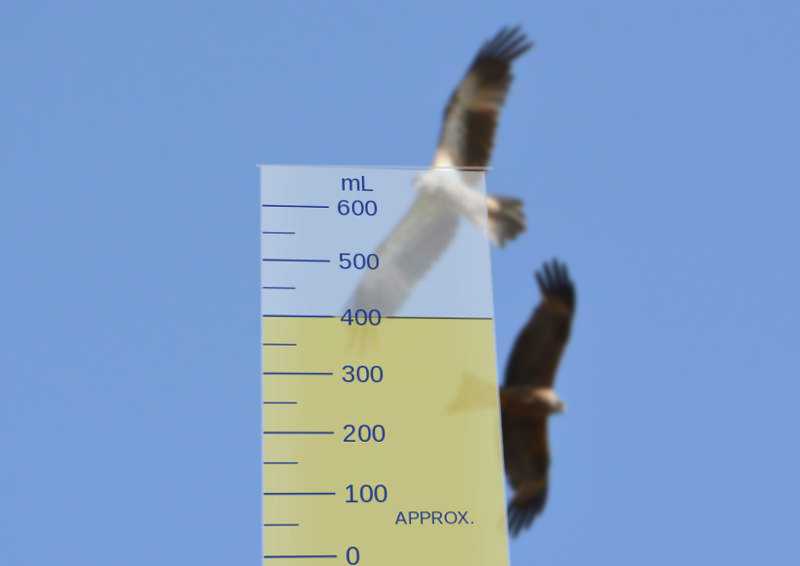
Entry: 400 mL
